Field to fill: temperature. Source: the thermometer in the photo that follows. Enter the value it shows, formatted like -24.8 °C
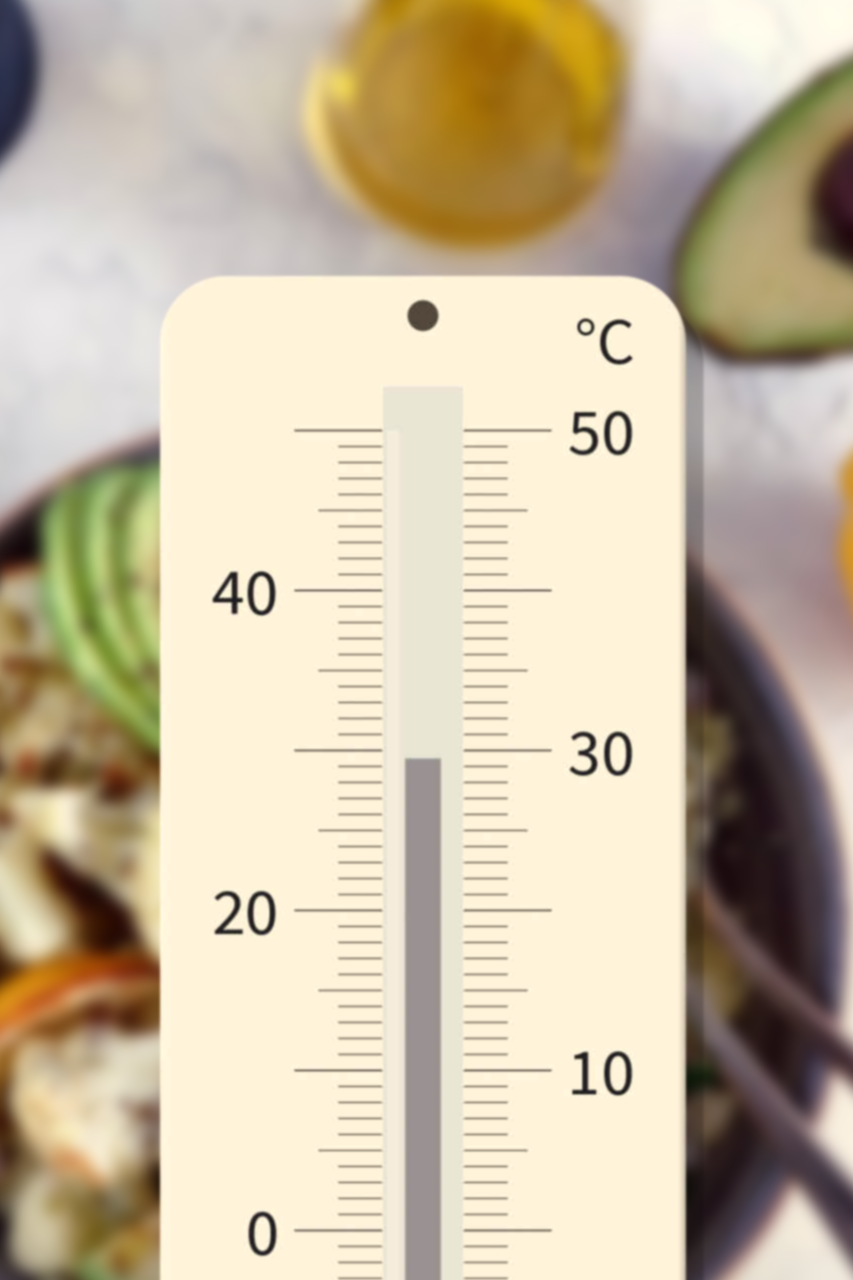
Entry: 29.5 °C
